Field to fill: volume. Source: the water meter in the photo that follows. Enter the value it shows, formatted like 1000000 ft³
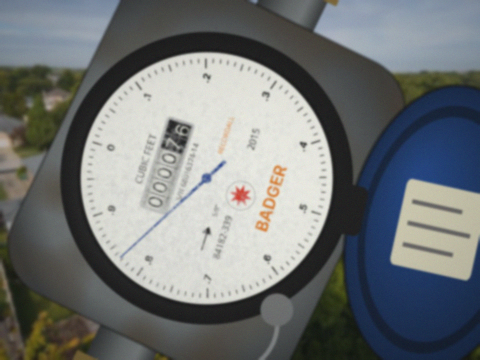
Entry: 75.83 ft³
